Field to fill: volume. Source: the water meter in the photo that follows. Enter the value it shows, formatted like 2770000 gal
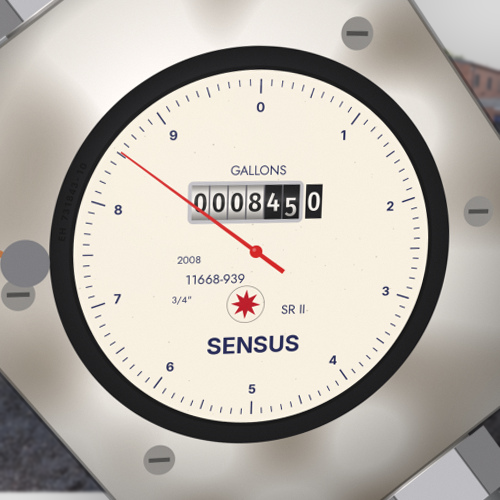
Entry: 8448.5 gal
